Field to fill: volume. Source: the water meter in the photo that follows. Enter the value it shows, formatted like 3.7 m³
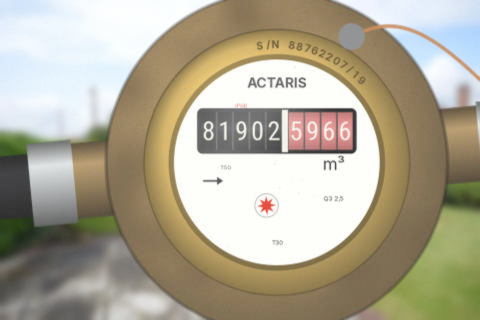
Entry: 81902.5966 m³
